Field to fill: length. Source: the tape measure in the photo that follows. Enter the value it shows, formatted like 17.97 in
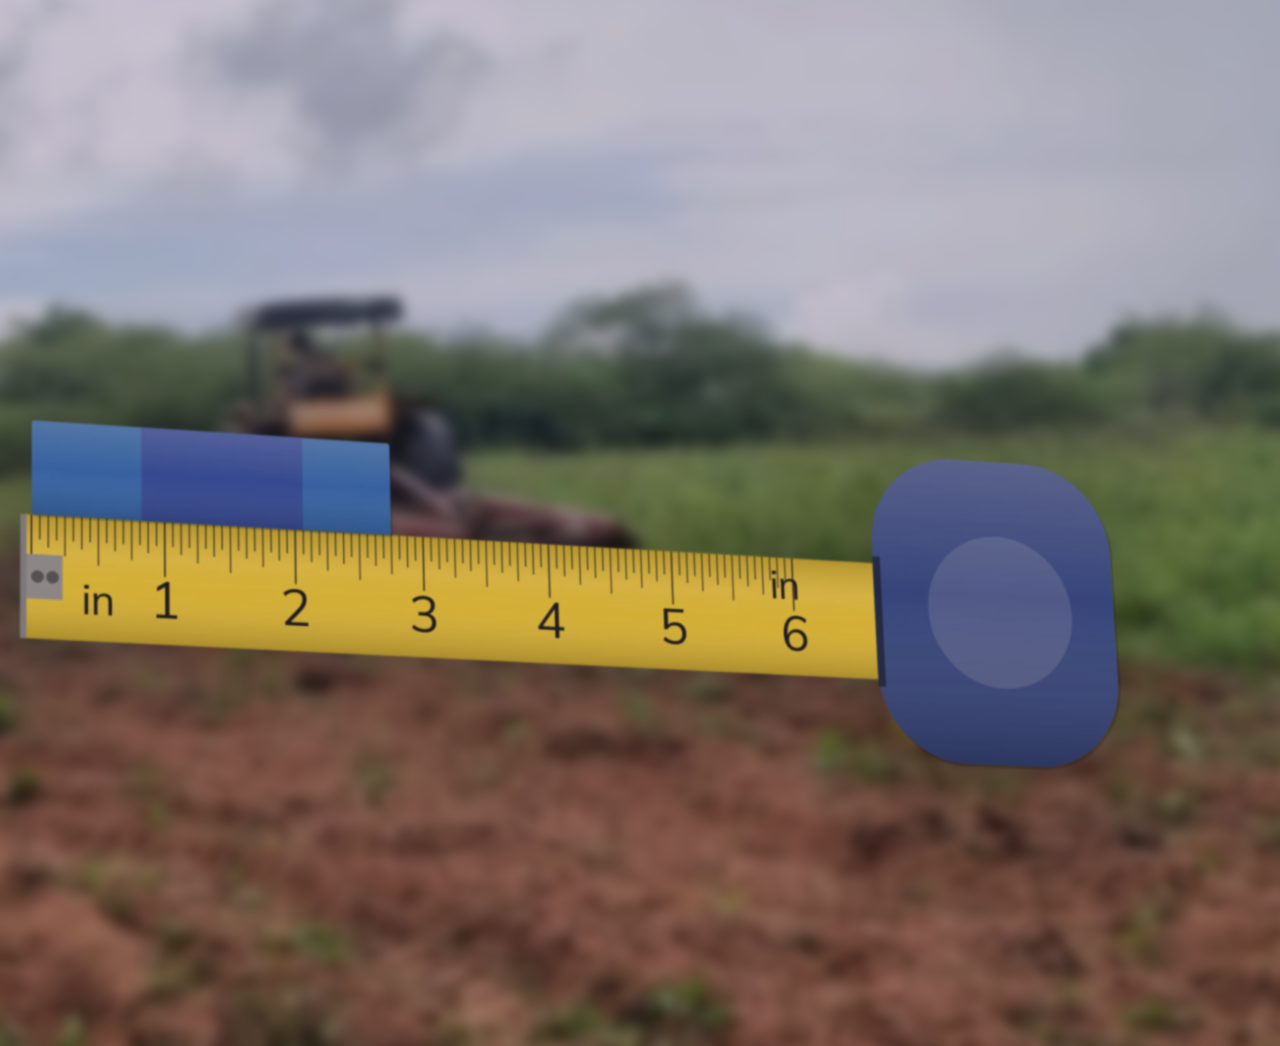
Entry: 2.75 in
